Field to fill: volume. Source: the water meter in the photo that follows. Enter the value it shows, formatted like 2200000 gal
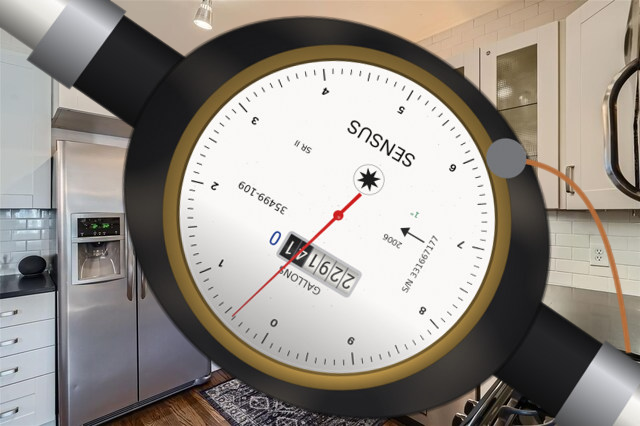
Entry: 2291410.4 gal
